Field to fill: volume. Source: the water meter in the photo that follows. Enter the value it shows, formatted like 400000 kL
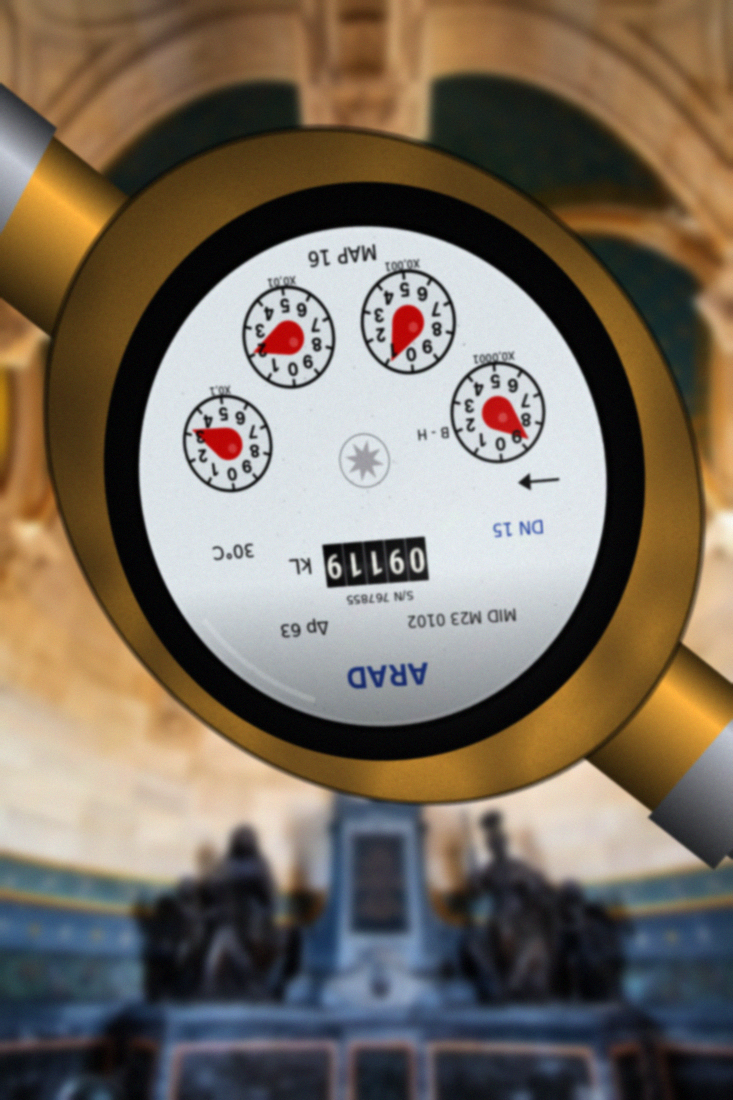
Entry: 9119.3208 kL
